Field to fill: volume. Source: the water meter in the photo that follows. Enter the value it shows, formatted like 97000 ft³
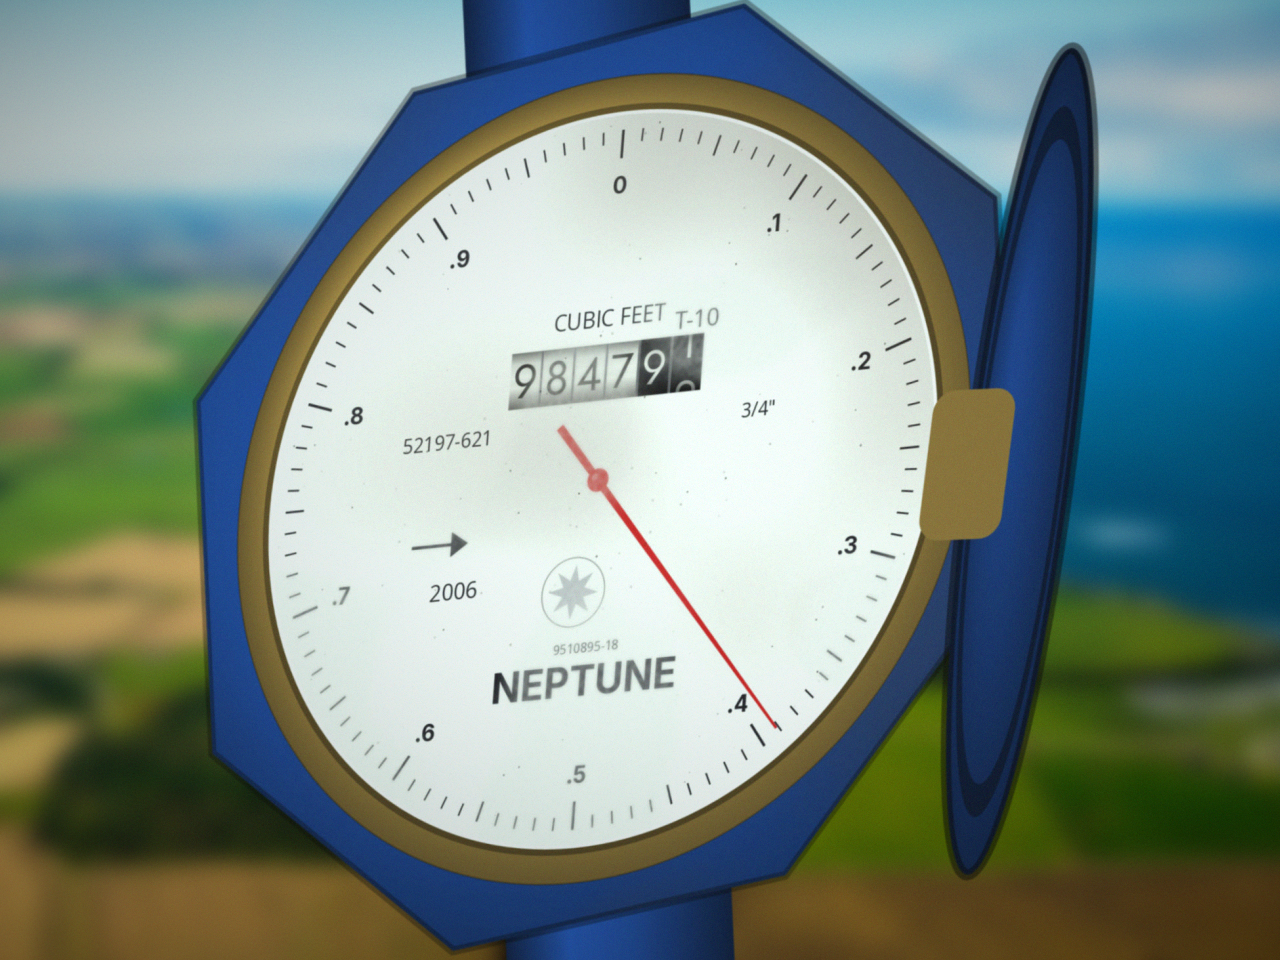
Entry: 984791.39 ft³
